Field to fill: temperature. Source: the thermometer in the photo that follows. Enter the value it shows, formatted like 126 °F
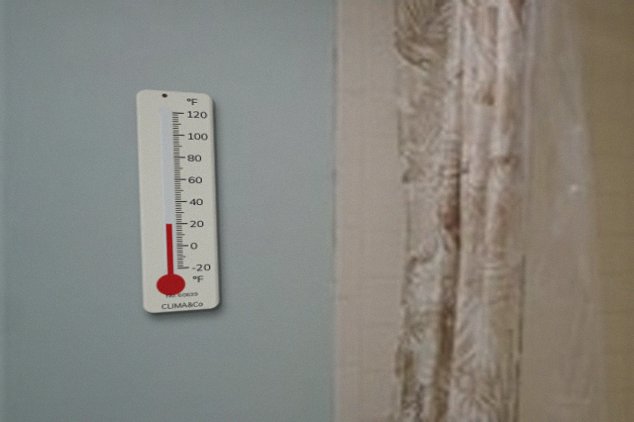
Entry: 20 °F
